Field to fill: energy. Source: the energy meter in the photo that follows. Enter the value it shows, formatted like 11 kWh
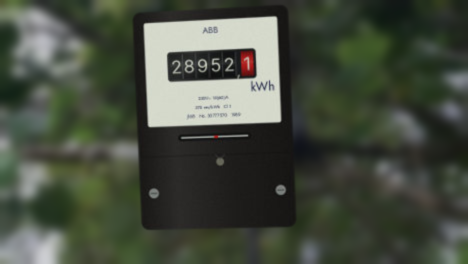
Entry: 28952.1 kWh
